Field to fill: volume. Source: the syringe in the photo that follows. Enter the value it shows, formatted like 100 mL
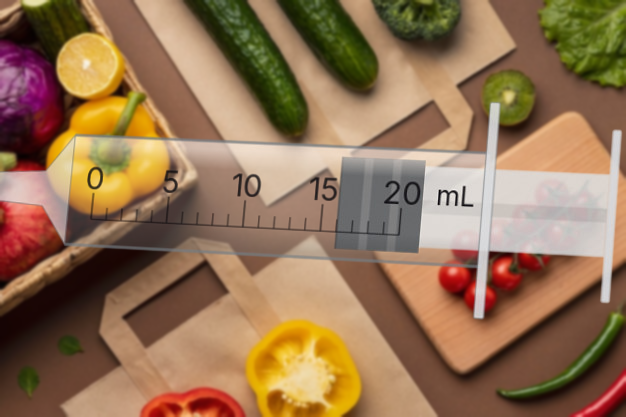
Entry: 16 mL
